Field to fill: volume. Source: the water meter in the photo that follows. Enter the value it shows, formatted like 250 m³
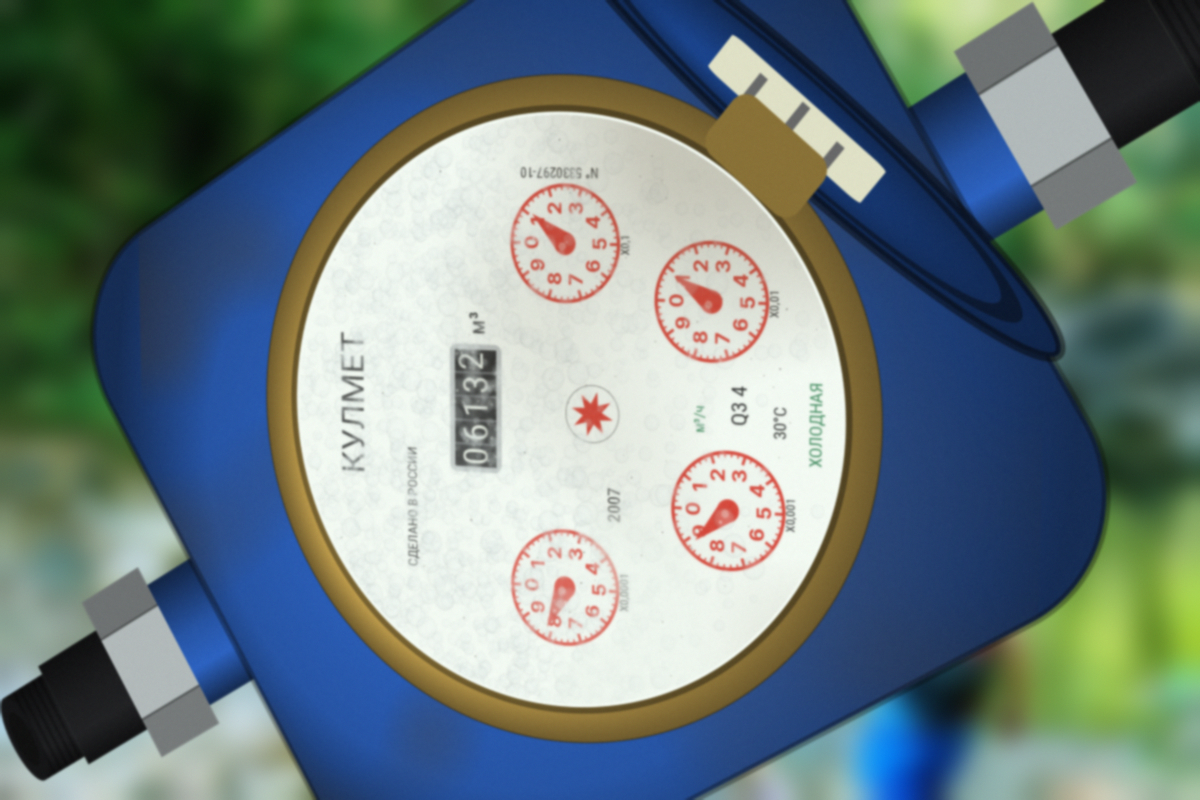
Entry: 6132.1088 m³
